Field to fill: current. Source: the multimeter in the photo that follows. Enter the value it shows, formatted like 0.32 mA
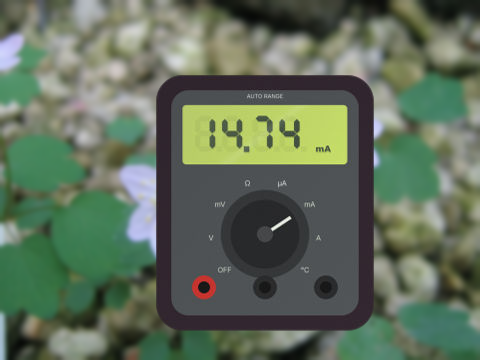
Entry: 14.74 mA
